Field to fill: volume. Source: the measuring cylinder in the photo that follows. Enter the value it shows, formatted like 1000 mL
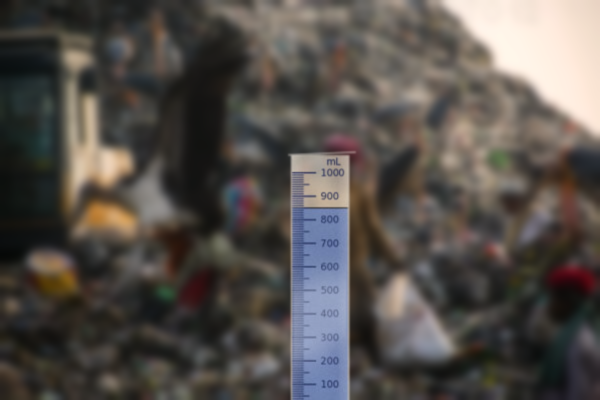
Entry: 850 mL
